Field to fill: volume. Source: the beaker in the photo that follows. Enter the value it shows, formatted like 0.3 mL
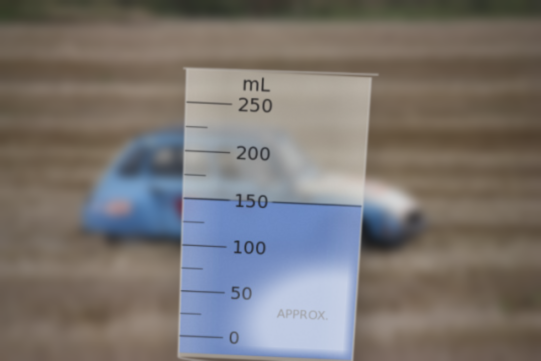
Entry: 150 mL
